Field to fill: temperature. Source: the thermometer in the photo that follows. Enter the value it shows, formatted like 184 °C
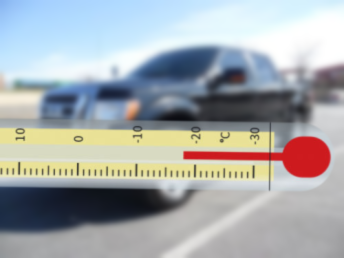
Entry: -18 °C
